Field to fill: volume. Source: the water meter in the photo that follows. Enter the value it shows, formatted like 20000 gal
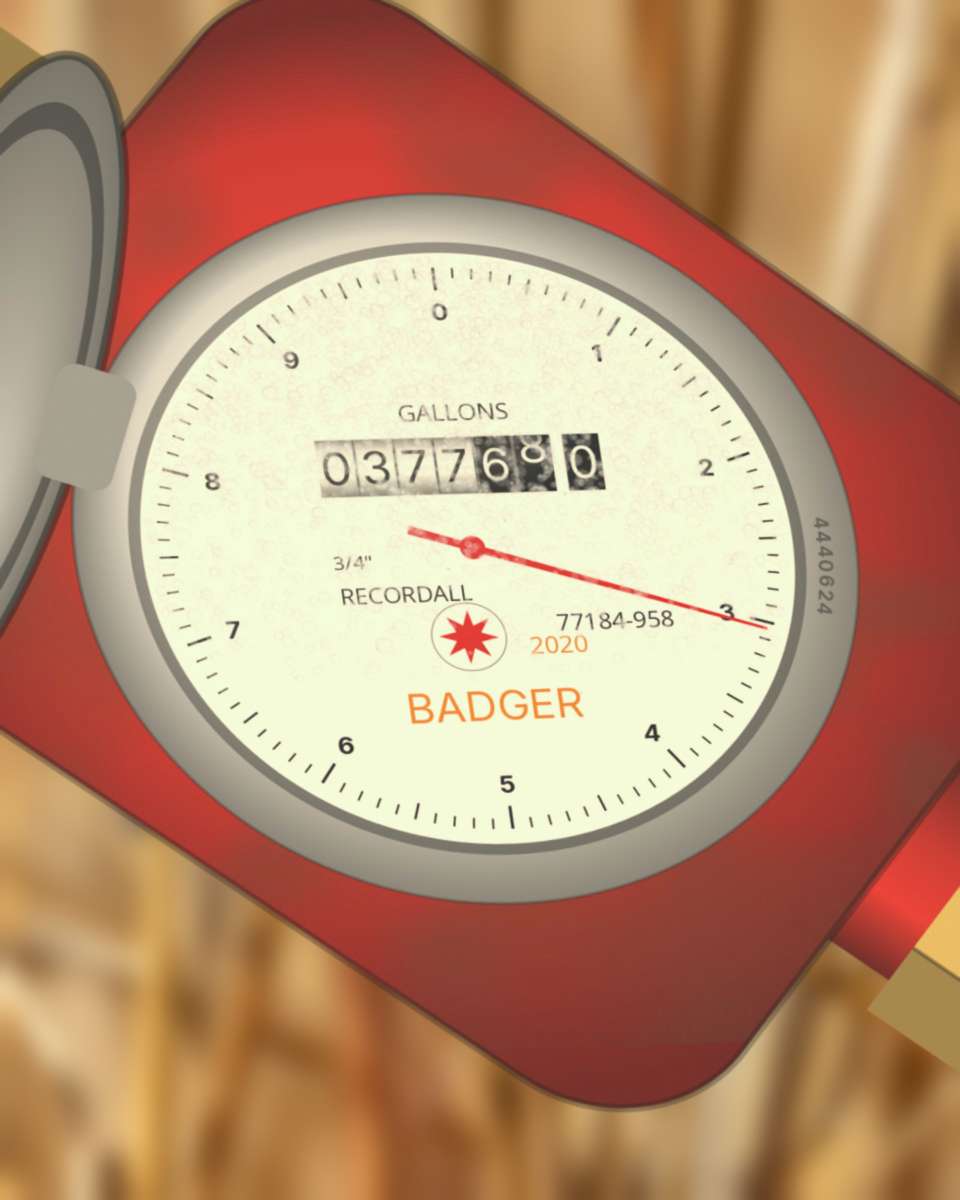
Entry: 377683.0 gal
